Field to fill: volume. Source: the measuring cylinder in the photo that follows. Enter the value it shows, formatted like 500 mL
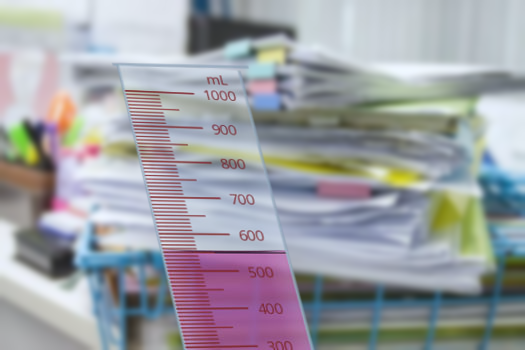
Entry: 550 mL
